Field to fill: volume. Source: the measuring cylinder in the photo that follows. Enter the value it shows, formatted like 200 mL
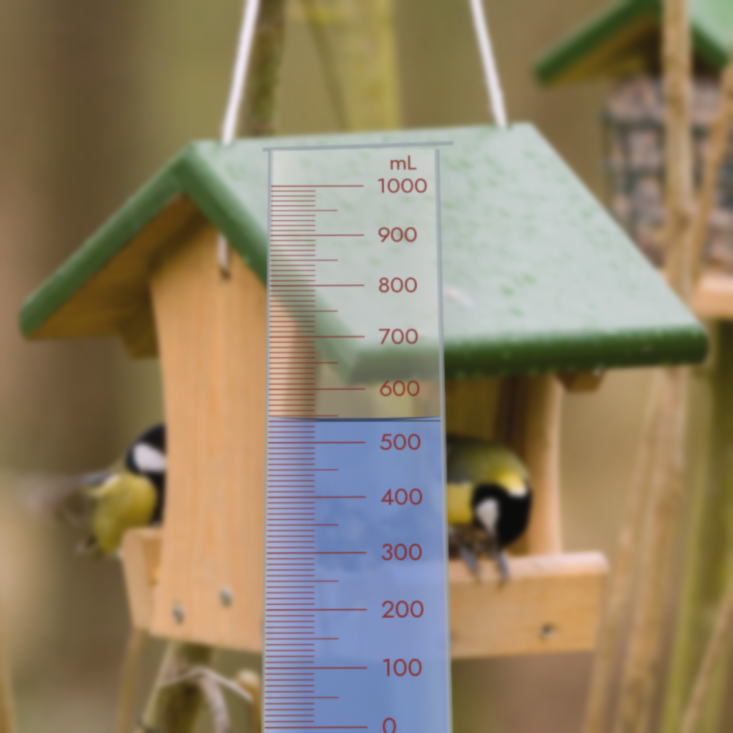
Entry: 540 mL
